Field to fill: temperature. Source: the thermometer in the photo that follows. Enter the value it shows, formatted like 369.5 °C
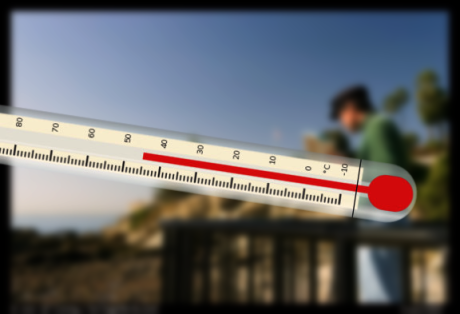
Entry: 45 °C
